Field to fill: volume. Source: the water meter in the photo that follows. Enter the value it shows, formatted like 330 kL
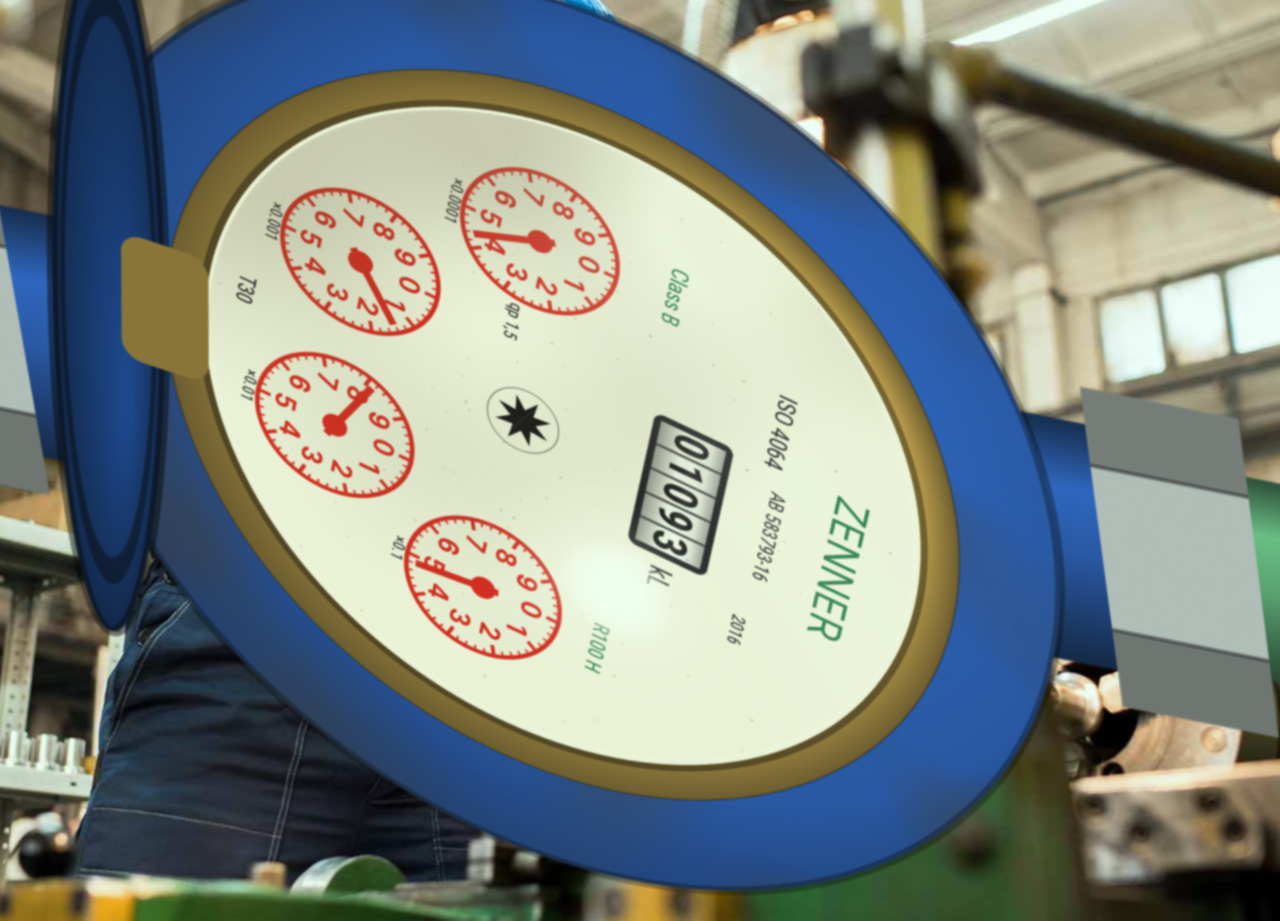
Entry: 1093.4814 kL
